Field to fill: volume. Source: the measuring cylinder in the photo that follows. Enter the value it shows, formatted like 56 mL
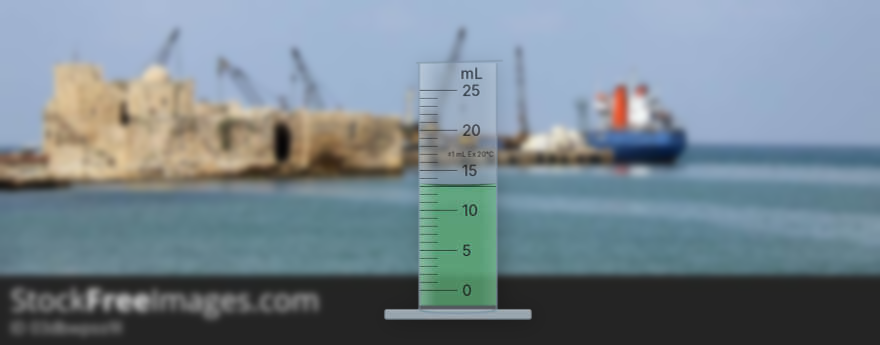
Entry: 13 mL
